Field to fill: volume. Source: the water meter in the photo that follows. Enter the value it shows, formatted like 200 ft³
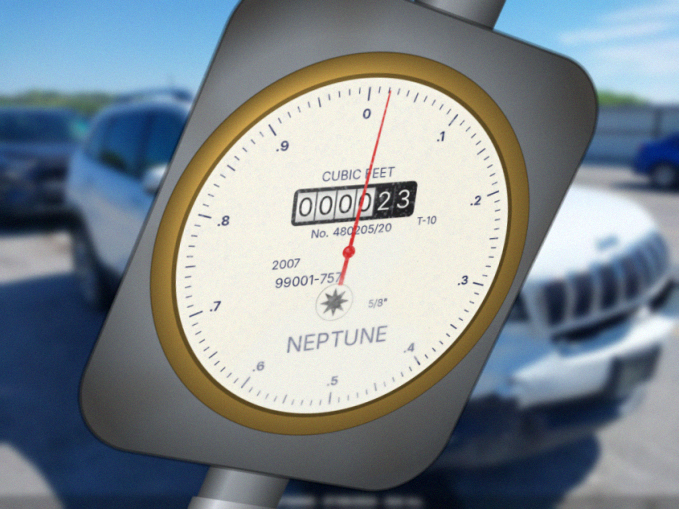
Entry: 23.02 ft³
